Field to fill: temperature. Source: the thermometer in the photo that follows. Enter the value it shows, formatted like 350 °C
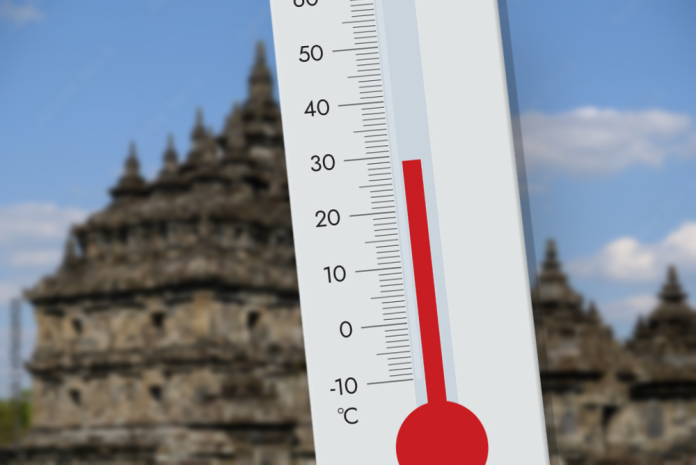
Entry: 29 °C
